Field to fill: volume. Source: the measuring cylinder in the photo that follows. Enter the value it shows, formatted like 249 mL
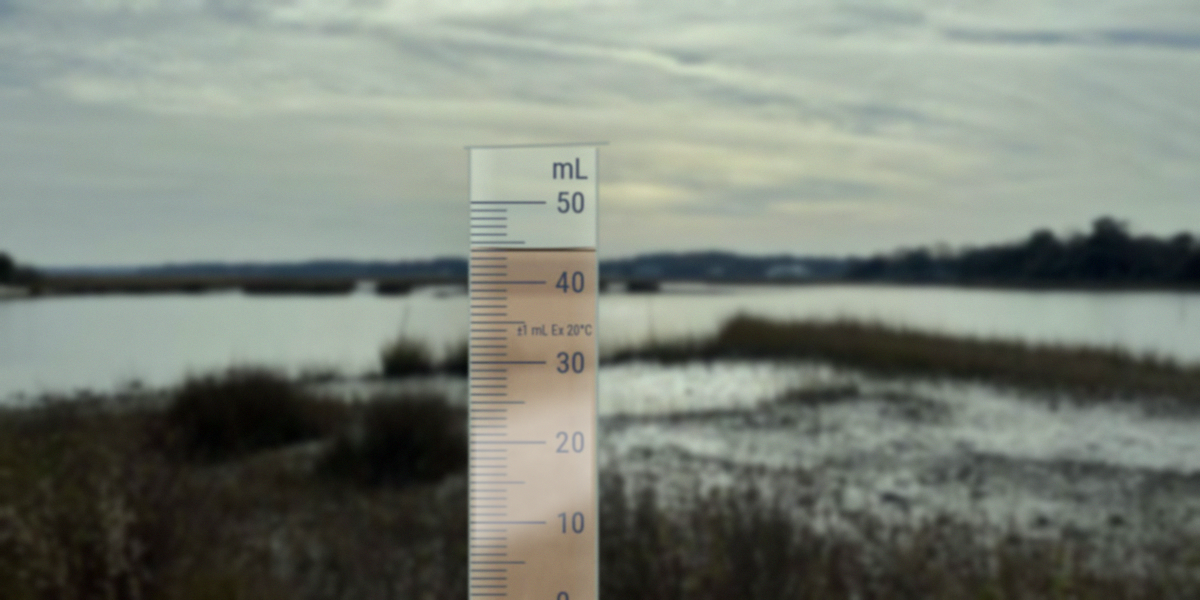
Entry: 44 mL
